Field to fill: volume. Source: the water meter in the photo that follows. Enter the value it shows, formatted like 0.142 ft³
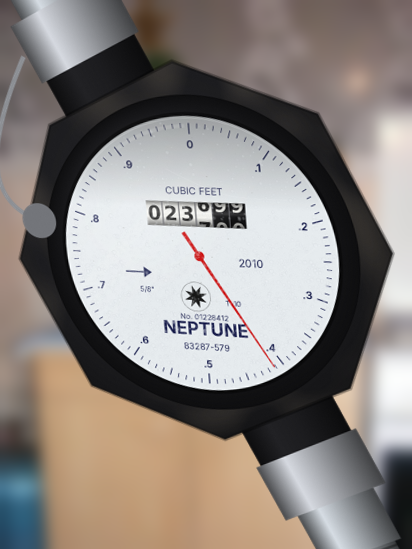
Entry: 23699.41 ft³
